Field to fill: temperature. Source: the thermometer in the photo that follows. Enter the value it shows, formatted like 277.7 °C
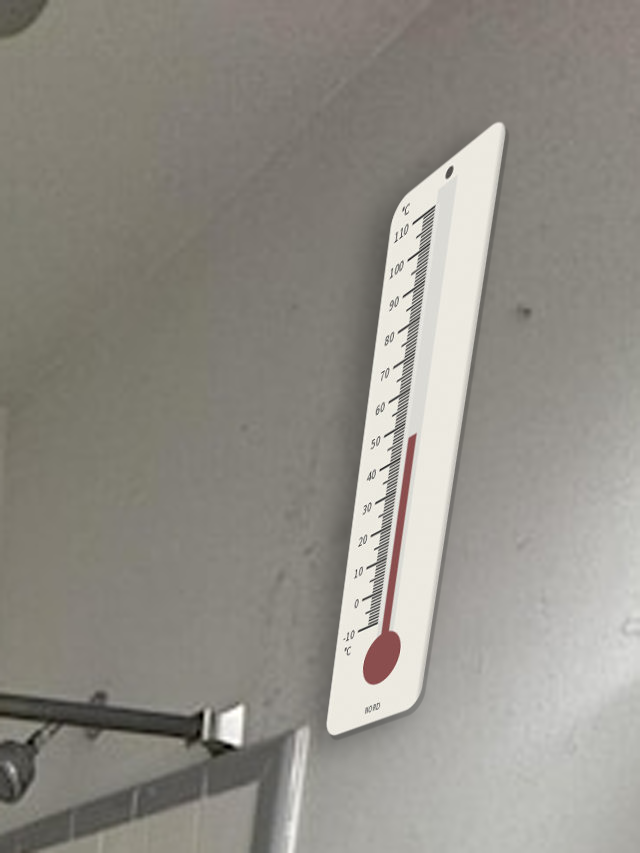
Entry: 45 °C
